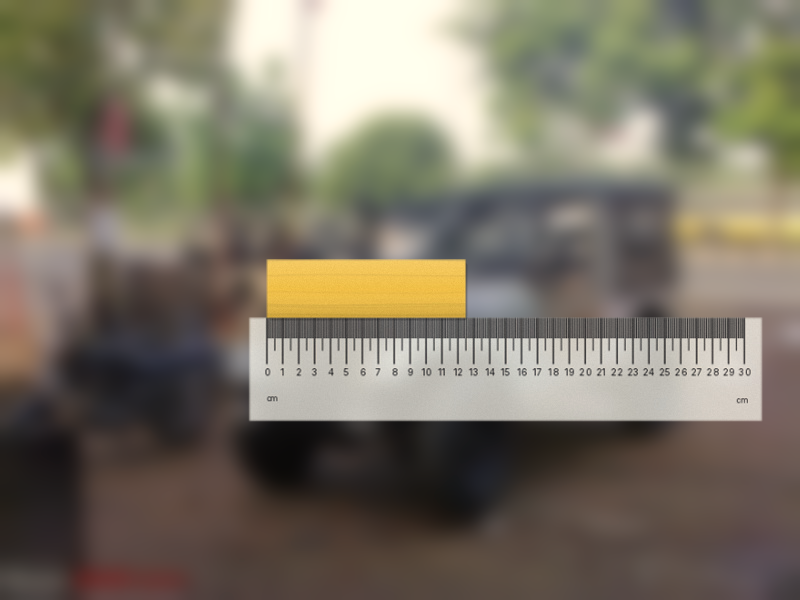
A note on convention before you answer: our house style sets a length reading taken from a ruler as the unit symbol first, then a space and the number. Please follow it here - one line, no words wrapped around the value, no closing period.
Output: cm 12.5
